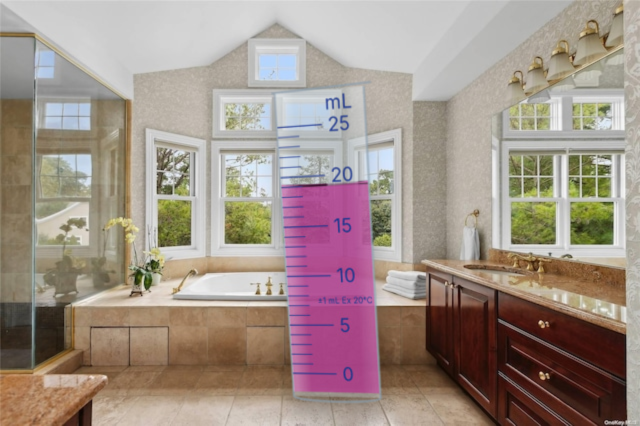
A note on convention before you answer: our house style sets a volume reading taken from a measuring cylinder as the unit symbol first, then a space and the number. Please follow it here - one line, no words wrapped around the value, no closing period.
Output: mL 19
